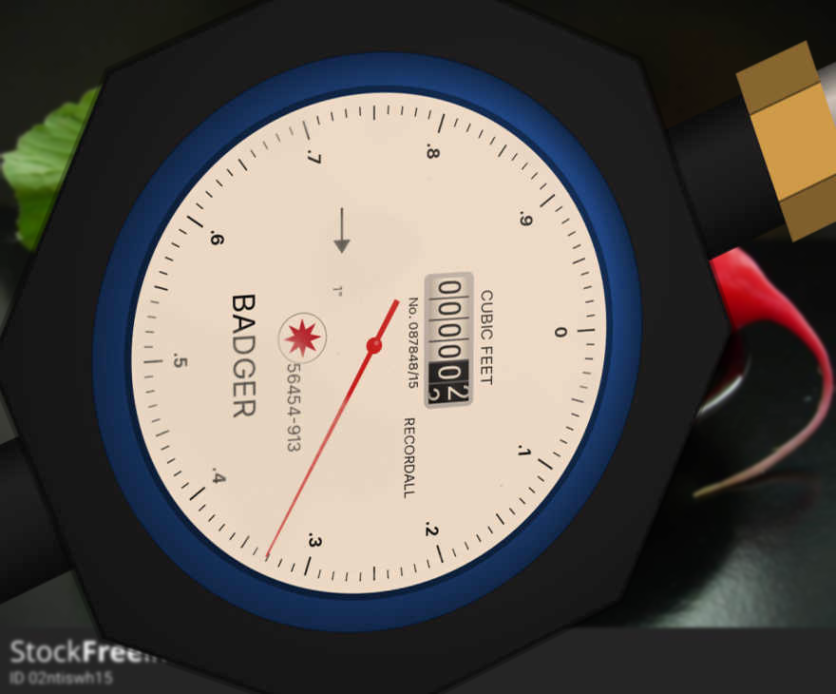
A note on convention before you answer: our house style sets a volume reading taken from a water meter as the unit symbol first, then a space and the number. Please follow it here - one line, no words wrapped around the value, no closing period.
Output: ft³ 2.33
